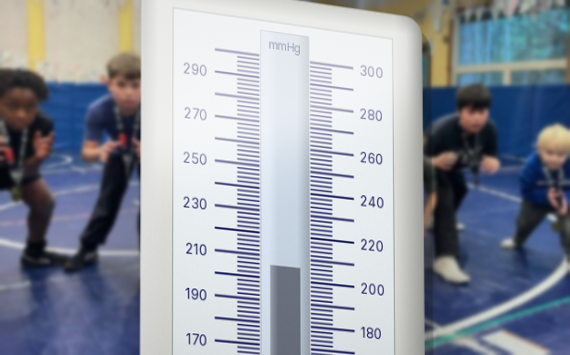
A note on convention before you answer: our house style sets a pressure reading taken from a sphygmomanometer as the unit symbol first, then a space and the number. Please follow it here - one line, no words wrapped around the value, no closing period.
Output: mmHg 206
